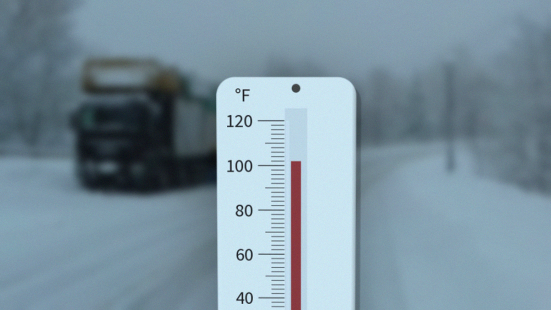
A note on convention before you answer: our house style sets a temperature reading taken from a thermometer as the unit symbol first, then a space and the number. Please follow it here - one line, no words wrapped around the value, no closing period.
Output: °F 102
